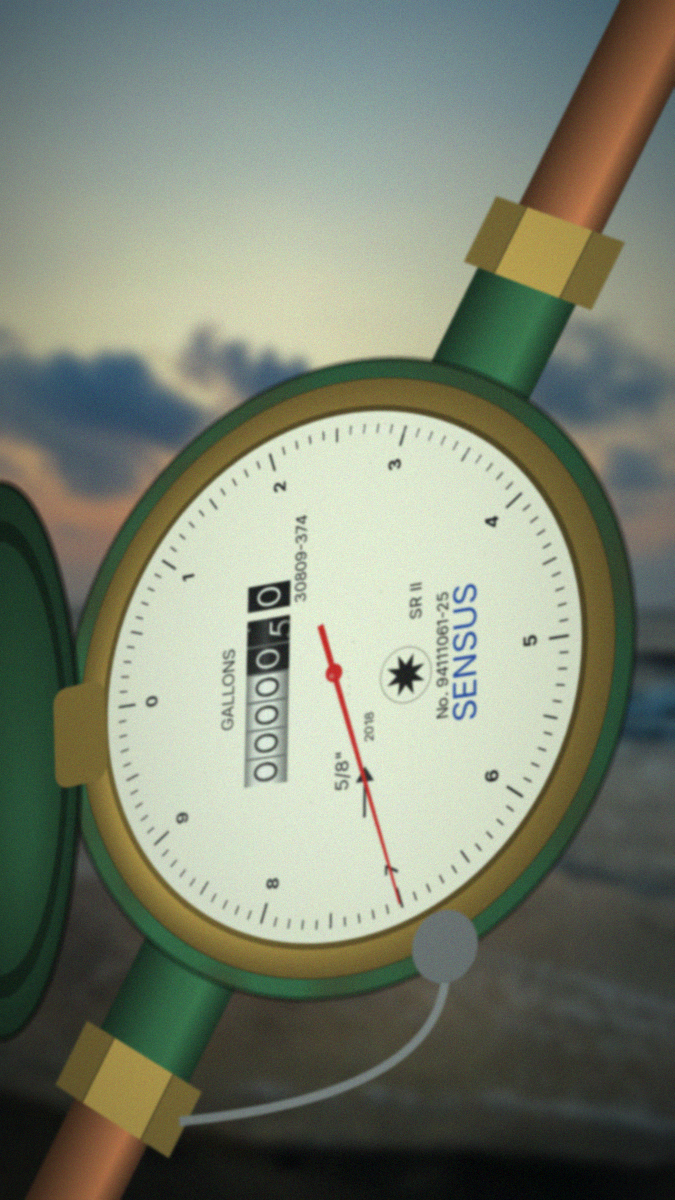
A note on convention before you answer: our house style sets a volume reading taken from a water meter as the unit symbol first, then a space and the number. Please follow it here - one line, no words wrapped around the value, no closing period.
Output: gal 47.0
